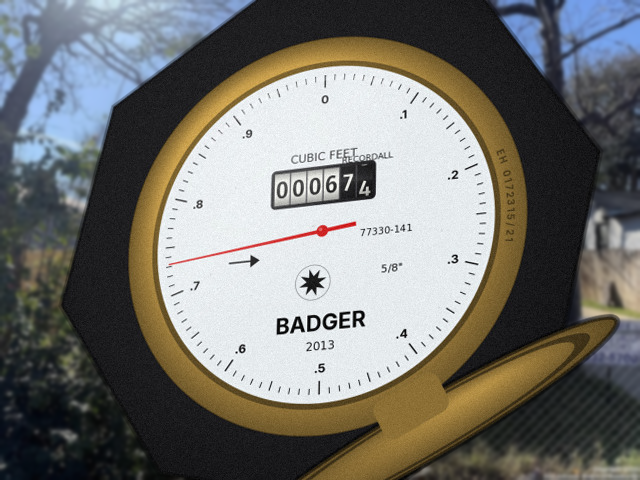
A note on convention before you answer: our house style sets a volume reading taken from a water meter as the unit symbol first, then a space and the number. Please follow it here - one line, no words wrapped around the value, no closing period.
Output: ft³ 673.73
